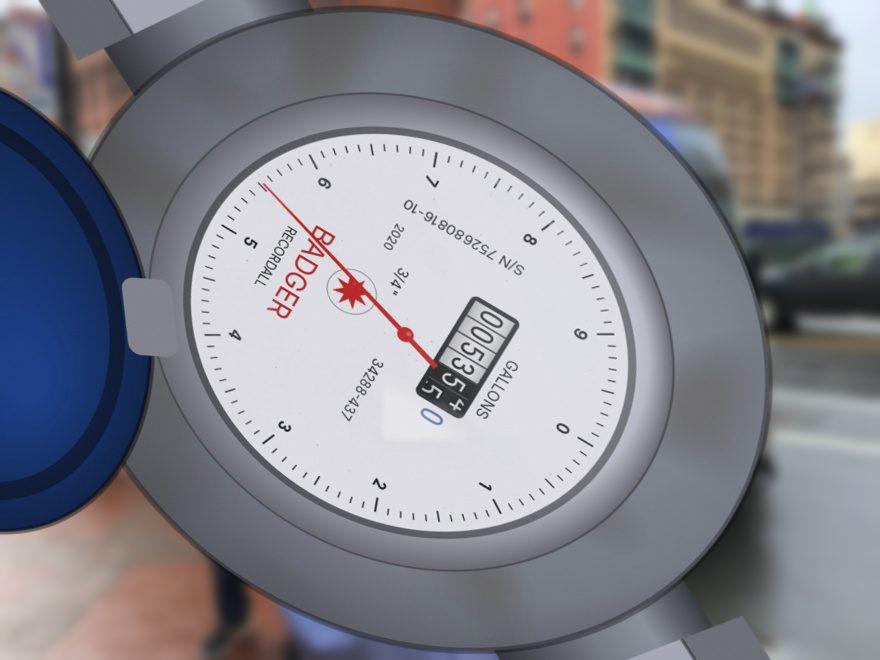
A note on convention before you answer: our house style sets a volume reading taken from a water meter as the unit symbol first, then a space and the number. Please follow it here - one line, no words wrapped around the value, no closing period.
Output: gal 53545.5
